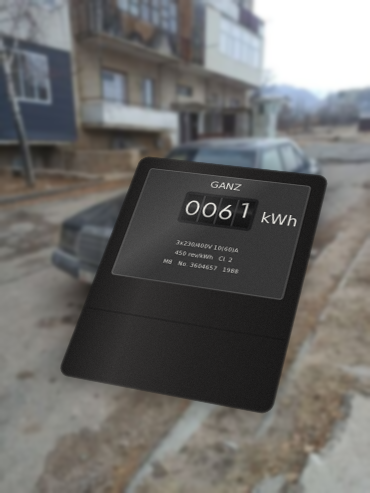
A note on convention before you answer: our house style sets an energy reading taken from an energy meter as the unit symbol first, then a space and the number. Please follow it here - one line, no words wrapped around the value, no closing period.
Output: kWh 61
